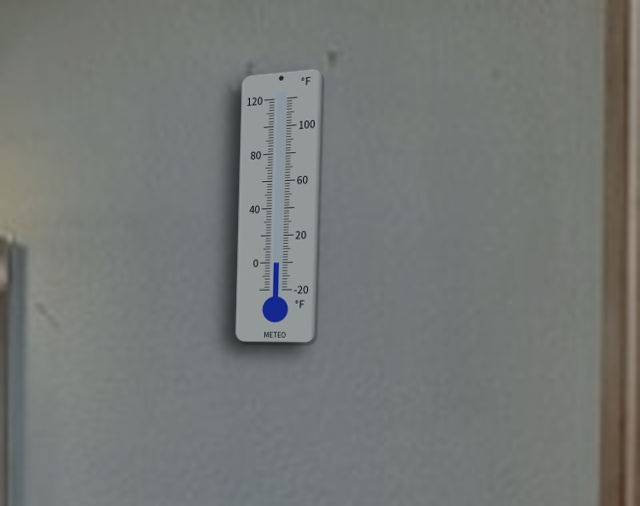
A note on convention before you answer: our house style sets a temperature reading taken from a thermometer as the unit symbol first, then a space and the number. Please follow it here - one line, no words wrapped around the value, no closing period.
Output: °F 0
